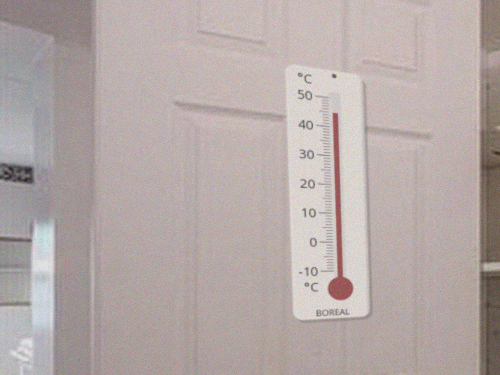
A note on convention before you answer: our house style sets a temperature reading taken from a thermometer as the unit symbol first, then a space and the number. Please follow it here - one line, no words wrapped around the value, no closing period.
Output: °C 45
